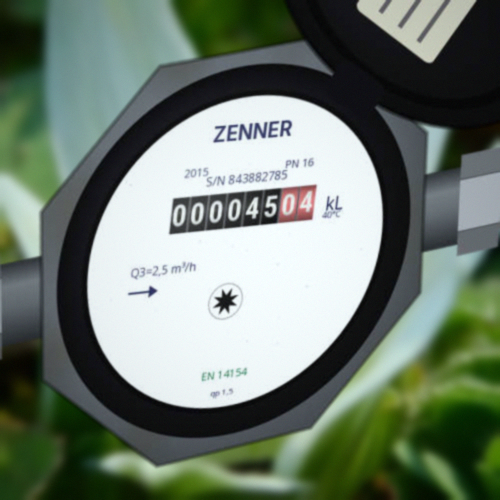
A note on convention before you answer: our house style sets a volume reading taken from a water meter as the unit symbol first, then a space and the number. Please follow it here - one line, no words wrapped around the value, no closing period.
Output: kL 45.04
